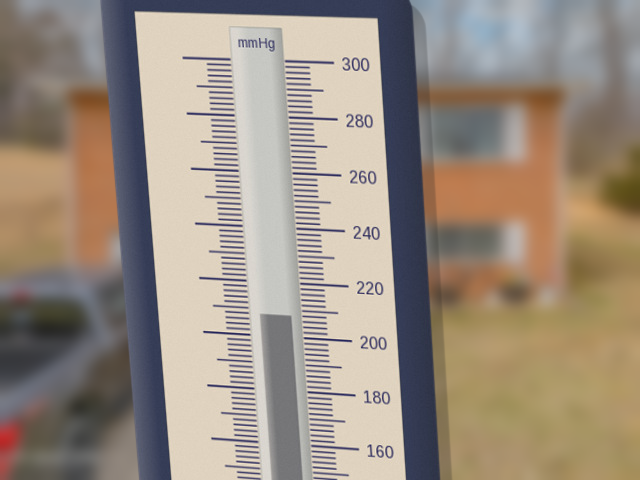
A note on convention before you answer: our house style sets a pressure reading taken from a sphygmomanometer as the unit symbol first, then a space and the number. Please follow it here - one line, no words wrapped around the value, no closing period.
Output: mmHg 208
